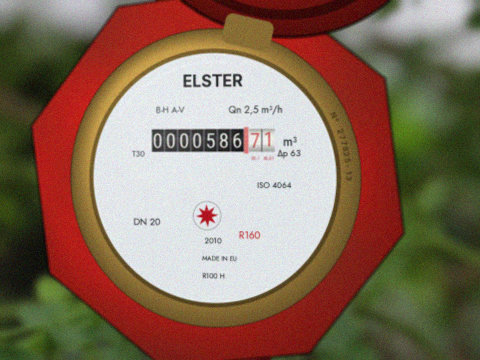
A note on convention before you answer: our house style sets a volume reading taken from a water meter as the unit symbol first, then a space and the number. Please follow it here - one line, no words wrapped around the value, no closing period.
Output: m³ 586.71
